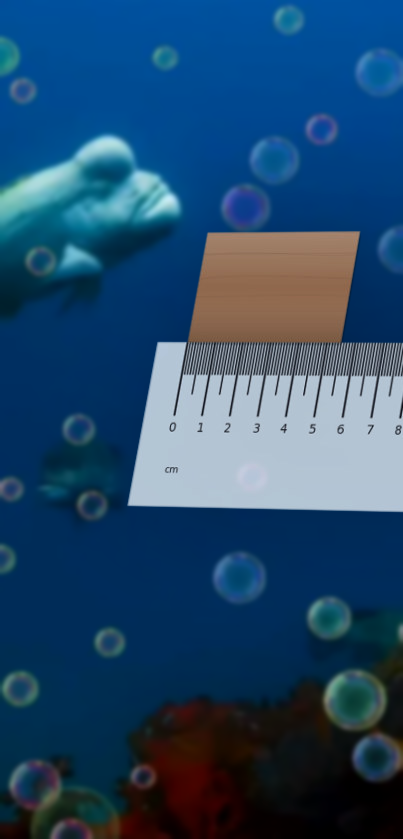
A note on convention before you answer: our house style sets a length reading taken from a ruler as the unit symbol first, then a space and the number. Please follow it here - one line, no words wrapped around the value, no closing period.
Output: cm 5.5
